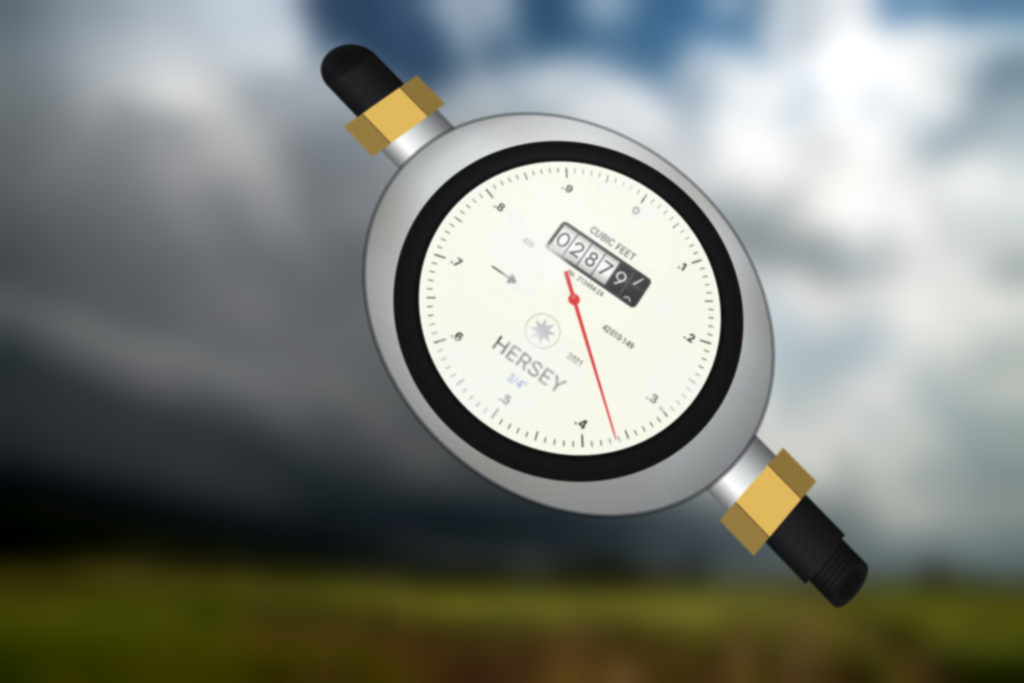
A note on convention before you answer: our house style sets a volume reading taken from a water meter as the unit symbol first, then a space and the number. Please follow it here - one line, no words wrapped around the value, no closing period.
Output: ft³ 28797.36
